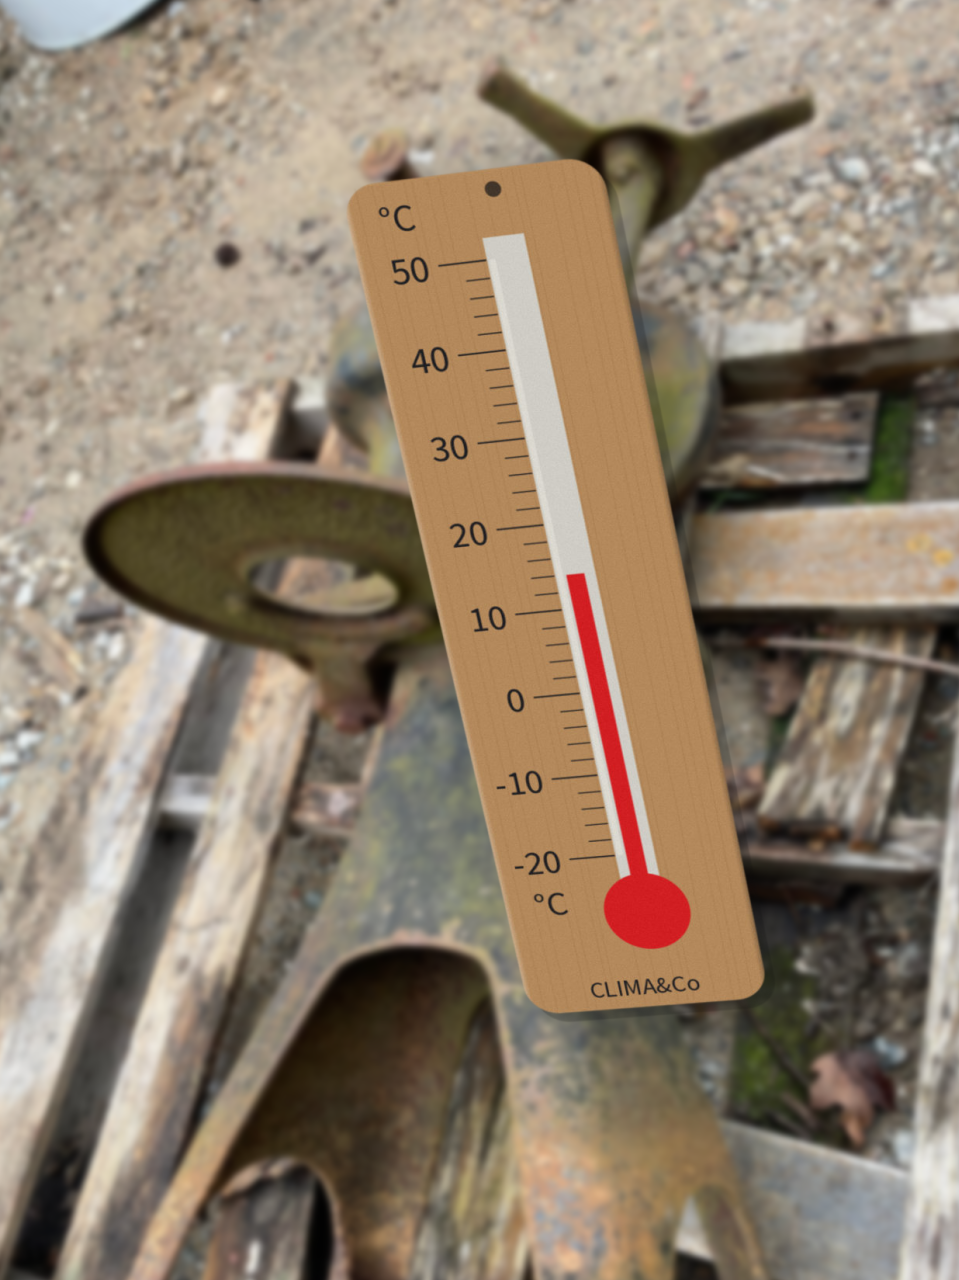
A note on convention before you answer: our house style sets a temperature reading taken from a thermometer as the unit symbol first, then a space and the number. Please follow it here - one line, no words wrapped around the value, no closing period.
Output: °C 14
